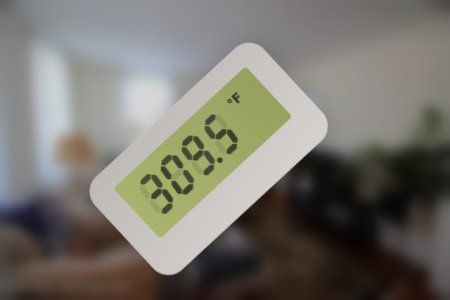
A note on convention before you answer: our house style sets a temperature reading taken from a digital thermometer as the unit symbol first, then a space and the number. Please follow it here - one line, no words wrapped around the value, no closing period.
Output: °F 309.5
